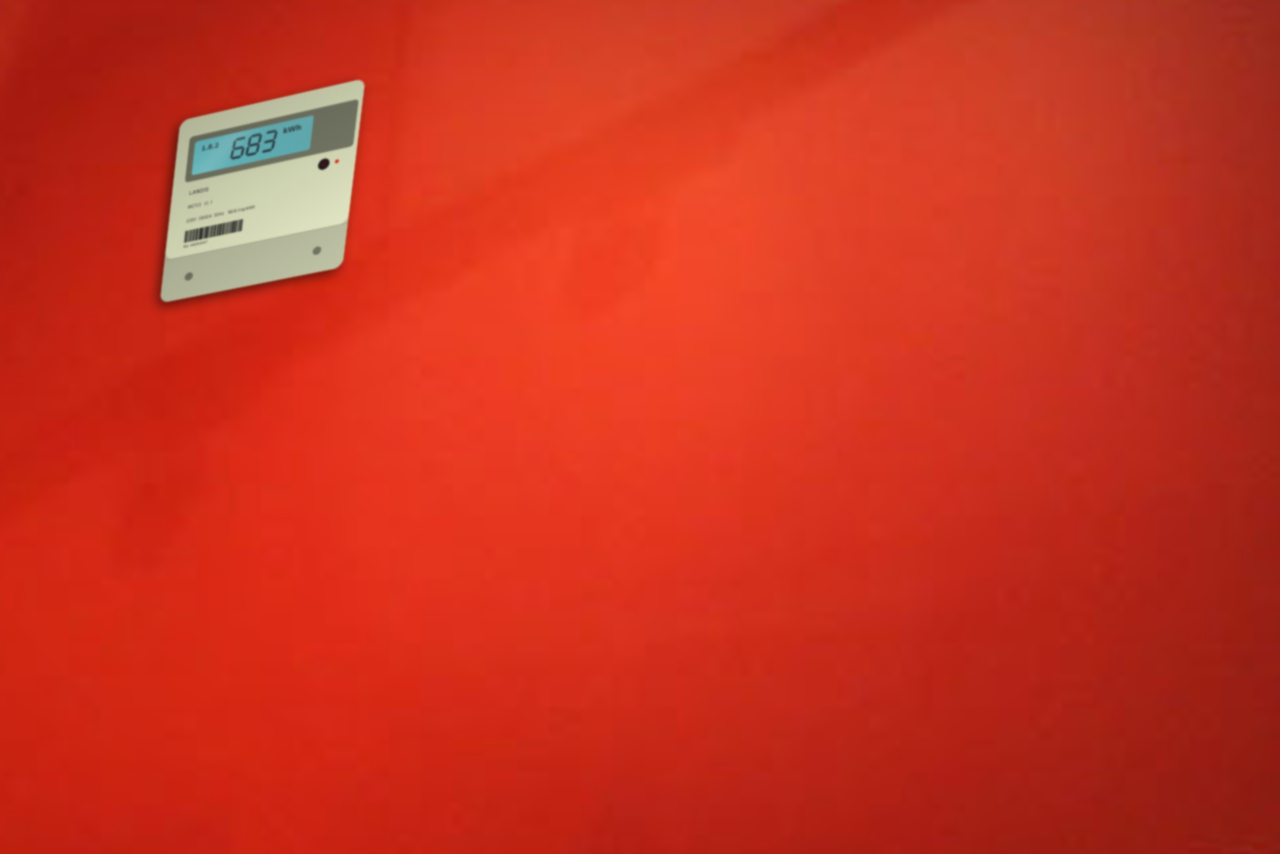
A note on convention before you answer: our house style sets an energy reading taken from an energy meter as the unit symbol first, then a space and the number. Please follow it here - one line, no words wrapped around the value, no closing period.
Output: kWh 683
